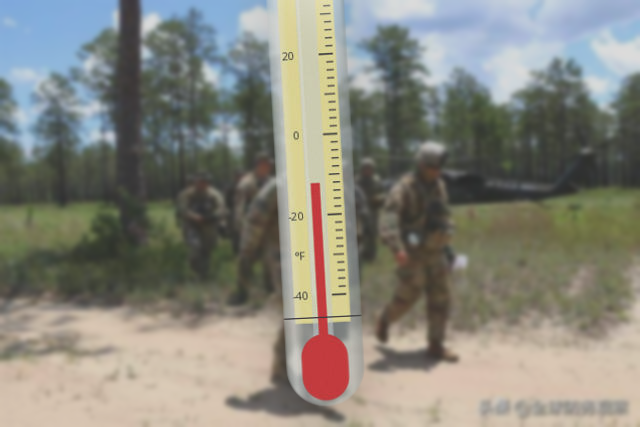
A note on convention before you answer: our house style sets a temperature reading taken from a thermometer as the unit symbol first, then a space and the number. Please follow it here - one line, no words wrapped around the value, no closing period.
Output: °F -12
